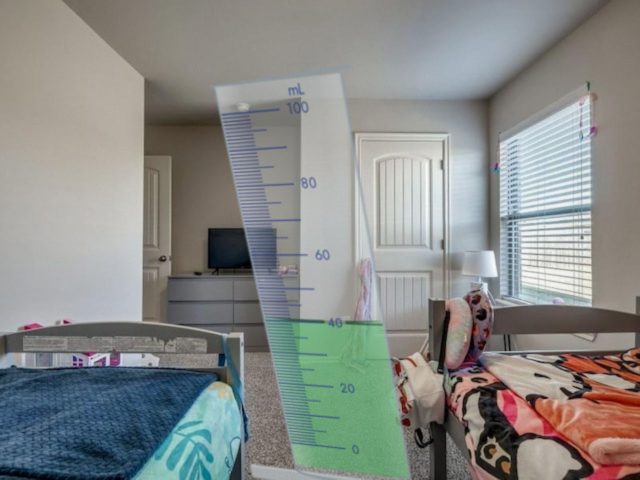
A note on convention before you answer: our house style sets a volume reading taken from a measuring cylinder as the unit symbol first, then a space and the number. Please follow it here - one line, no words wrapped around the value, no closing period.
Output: mL 40
